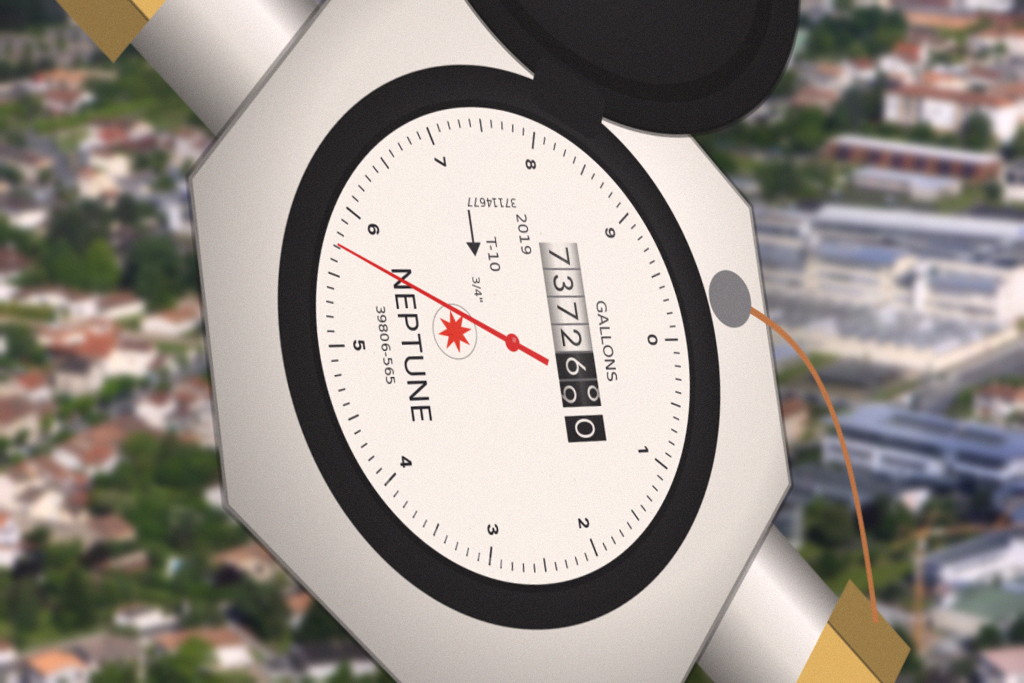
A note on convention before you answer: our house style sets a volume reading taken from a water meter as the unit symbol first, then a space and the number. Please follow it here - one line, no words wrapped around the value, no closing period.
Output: gal 7372685.7
